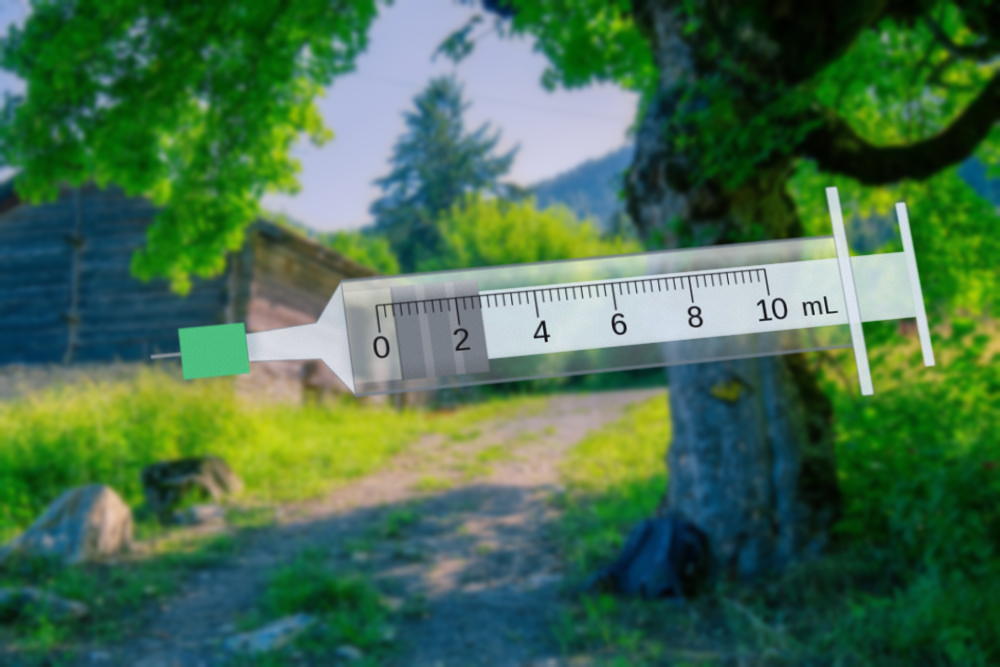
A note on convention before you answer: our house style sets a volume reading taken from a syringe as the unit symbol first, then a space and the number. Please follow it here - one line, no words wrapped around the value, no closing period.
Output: mL 0.4
